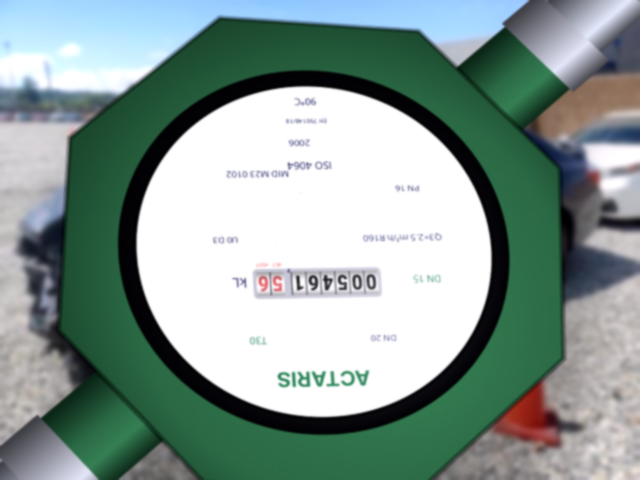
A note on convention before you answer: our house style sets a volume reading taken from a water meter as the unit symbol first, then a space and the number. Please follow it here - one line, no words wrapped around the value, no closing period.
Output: kL 5461.56
